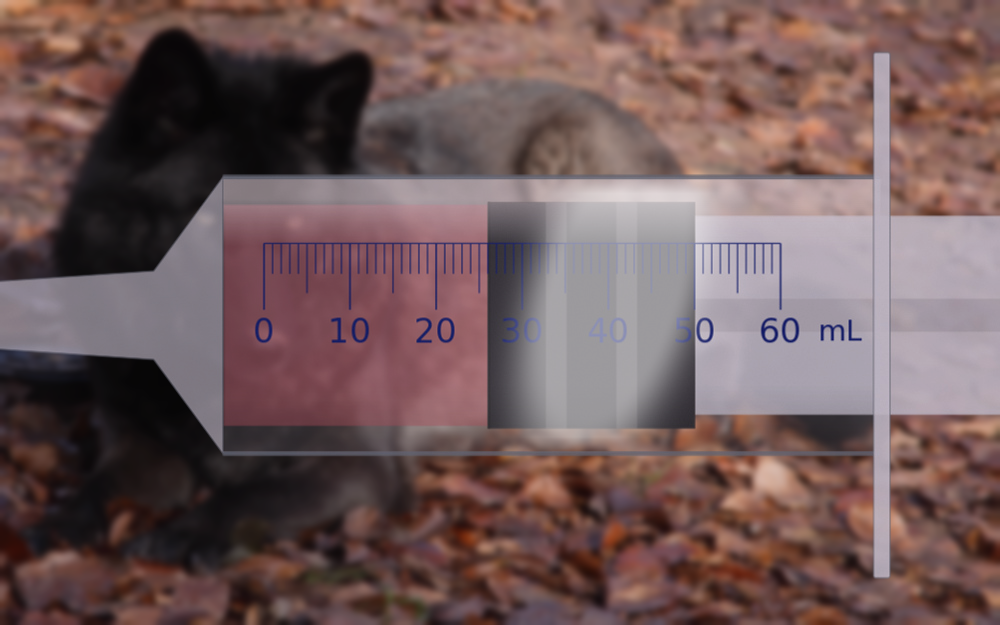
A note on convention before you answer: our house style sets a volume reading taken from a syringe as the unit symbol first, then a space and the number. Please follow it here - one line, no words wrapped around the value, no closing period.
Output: mL 26
